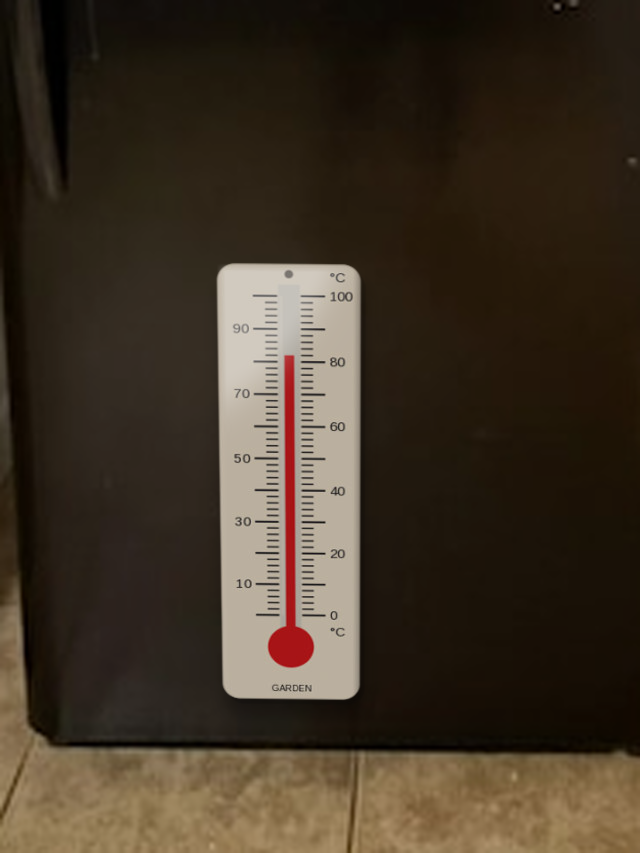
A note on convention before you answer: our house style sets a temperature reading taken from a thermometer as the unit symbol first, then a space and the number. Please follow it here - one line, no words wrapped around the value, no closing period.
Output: °C 82
